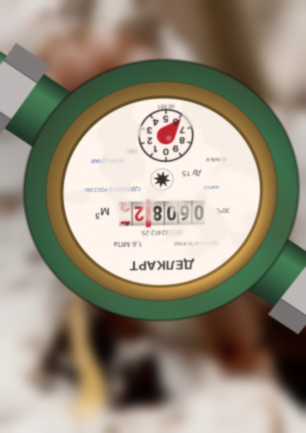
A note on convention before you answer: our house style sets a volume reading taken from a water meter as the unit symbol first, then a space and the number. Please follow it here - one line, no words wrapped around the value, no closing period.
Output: m³ 608.226
